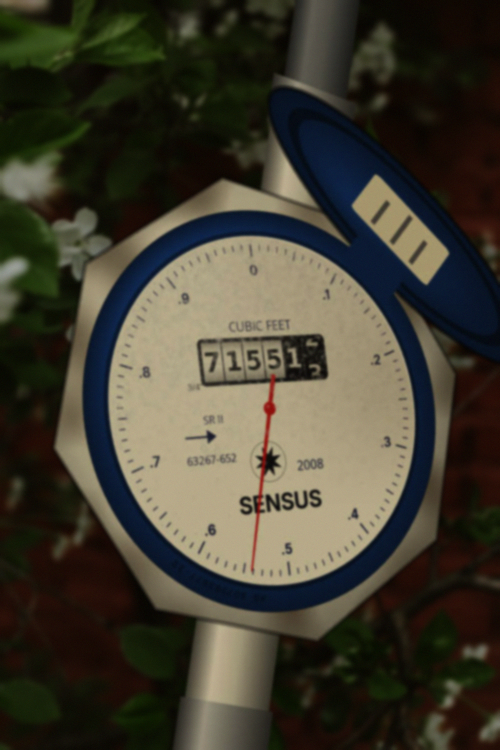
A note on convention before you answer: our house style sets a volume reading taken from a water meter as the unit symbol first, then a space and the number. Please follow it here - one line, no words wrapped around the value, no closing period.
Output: ft³ 715512.54
